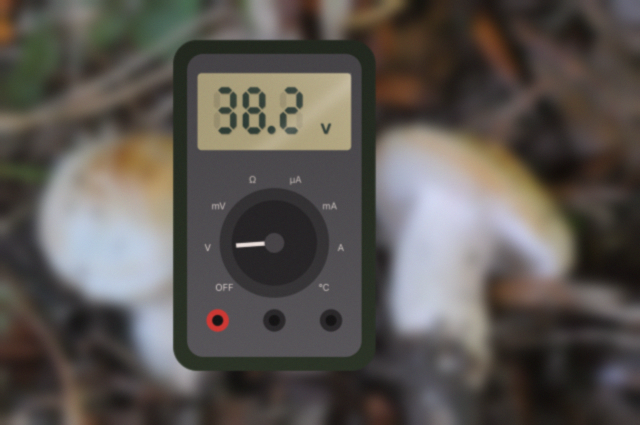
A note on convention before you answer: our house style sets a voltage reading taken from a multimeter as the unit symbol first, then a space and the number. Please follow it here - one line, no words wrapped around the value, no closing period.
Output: V 38.2
